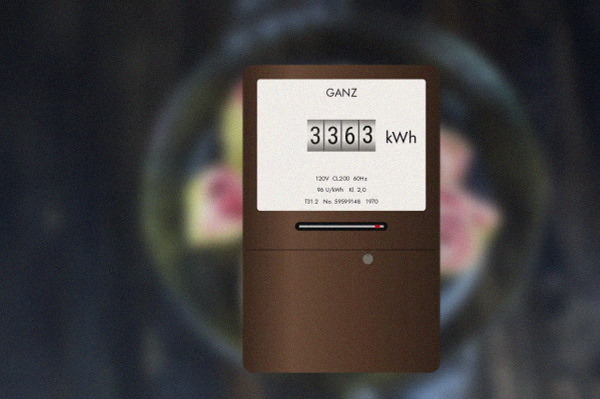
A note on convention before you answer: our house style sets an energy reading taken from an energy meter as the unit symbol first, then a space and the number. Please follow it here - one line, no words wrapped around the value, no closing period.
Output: kWh 3363
